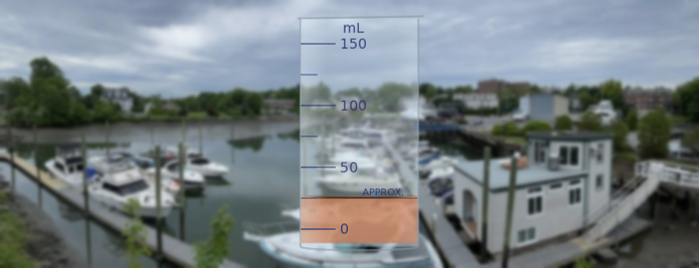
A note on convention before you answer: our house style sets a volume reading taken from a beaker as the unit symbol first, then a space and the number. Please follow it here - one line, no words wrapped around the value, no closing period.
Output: mL 25
